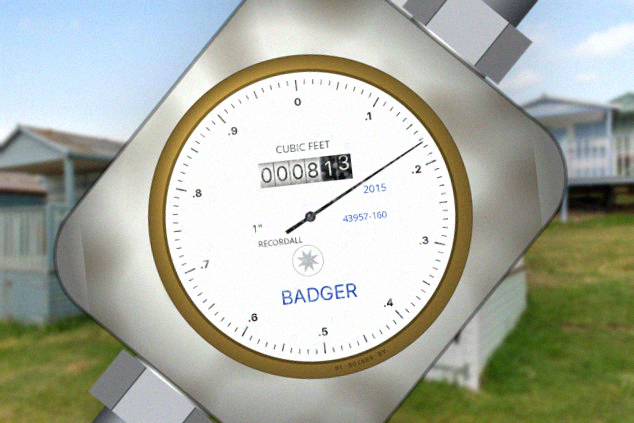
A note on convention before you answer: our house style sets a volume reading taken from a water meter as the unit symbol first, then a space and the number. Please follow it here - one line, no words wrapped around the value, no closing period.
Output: ft³ 813.17
